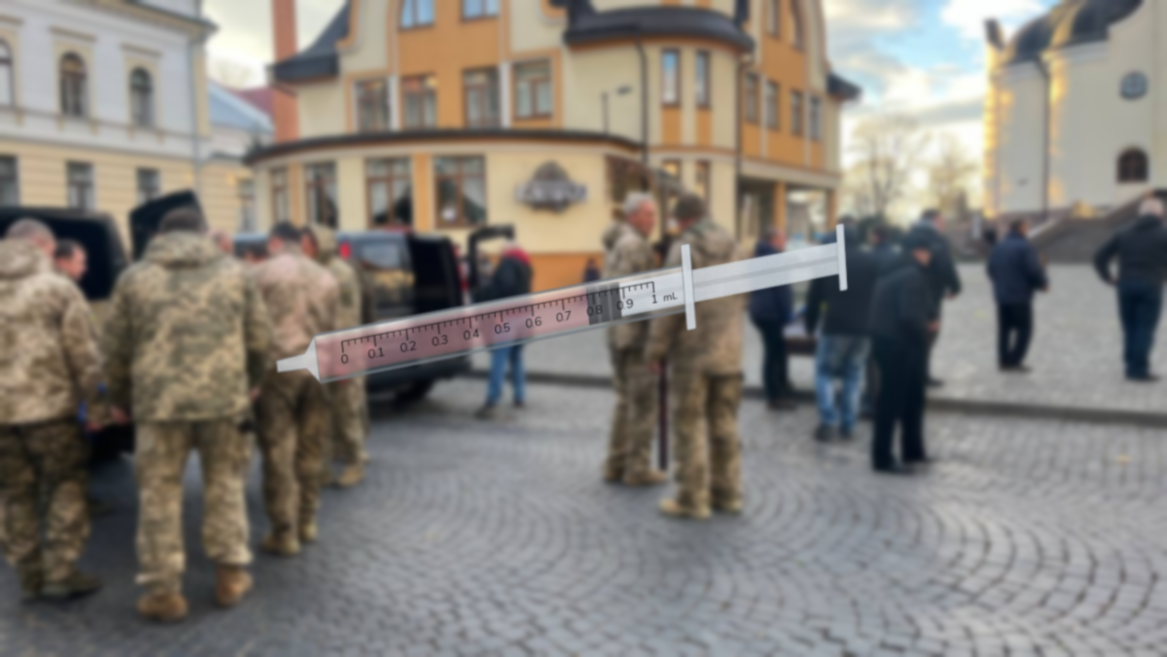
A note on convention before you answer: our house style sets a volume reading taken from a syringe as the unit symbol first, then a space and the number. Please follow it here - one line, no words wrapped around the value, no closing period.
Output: mL 0.78
